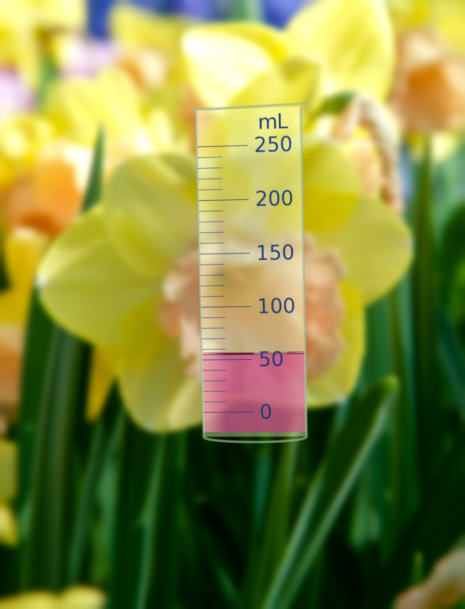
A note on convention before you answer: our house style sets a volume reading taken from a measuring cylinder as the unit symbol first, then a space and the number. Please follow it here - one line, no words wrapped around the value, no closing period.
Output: mL 55
